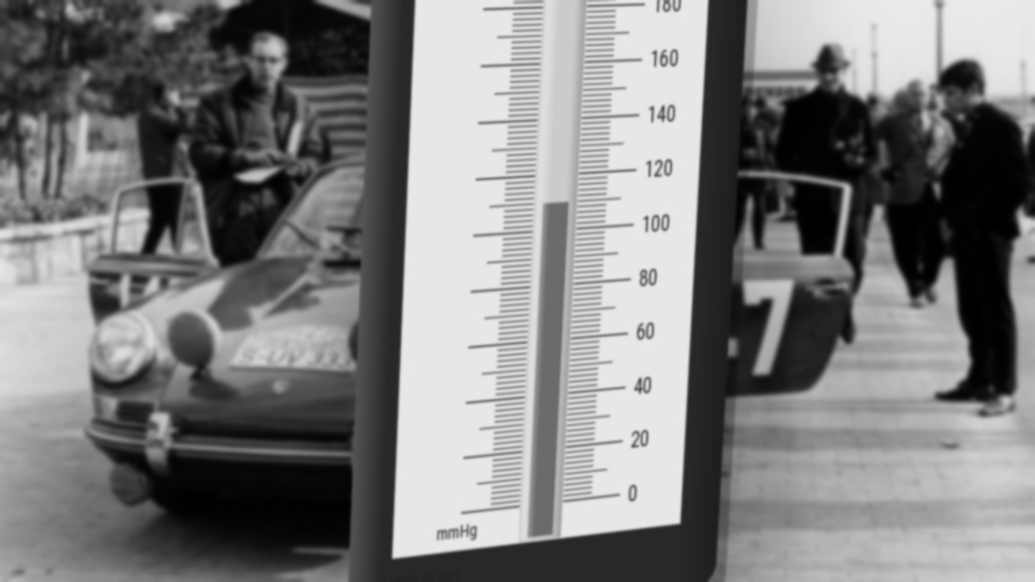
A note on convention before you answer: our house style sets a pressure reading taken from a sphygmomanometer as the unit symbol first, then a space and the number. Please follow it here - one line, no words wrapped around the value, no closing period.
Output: mmHg 110
